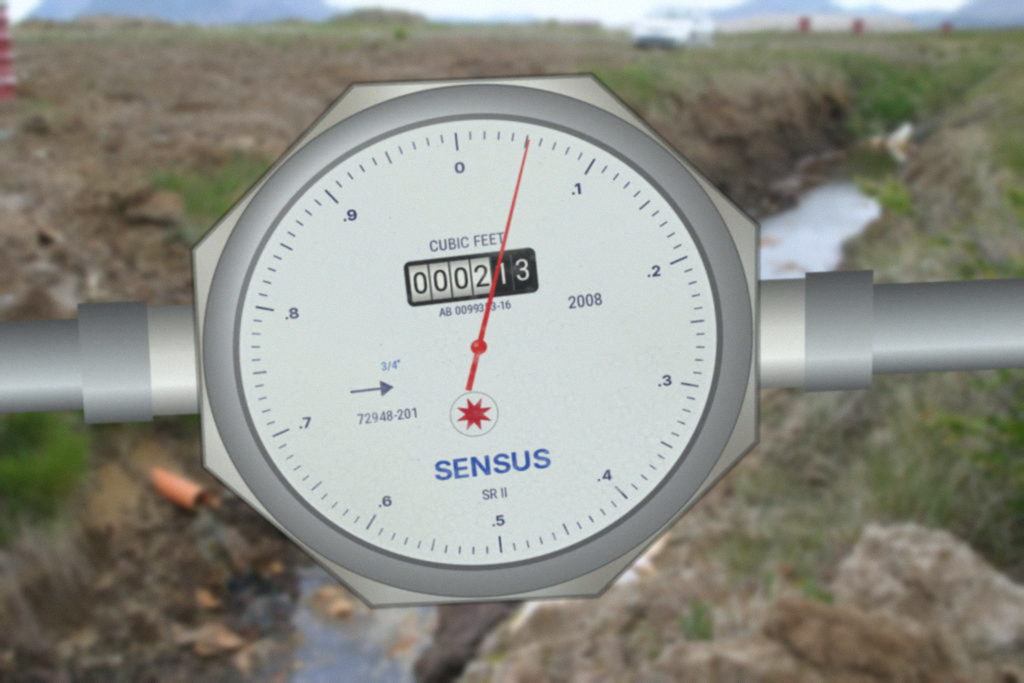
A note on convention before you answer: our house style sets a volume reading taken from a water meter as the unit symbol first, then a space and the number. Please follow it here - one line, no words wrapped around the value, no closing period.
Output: ft³ 213.05
